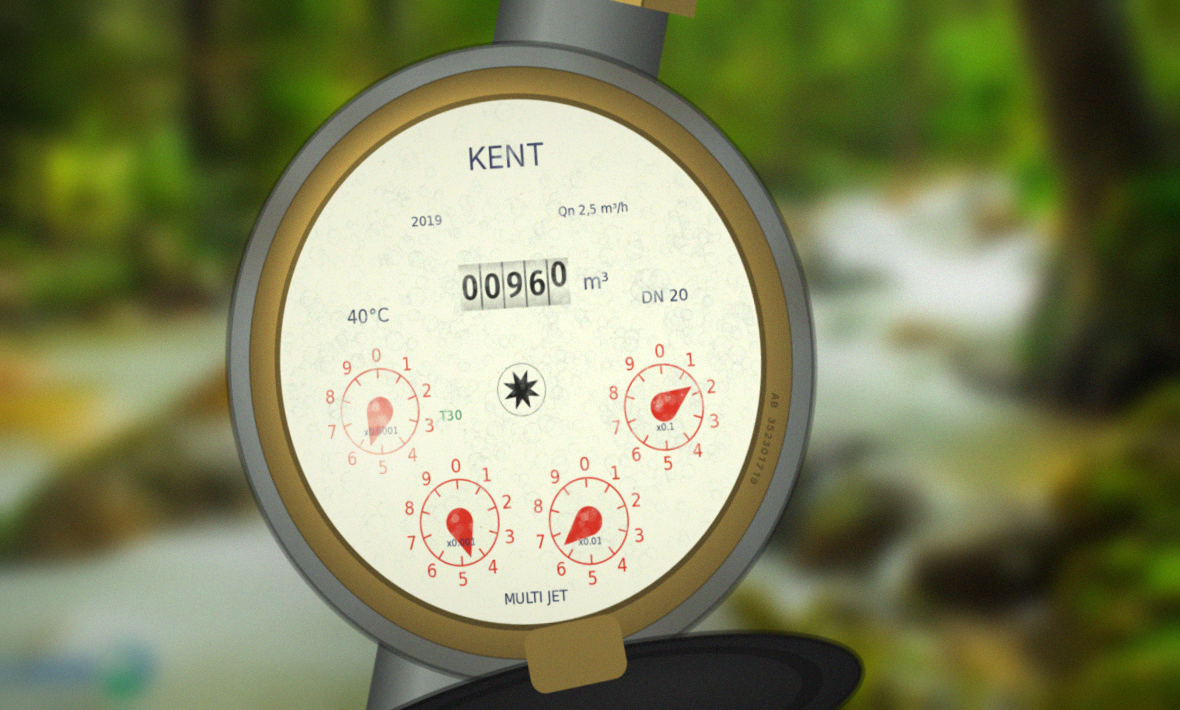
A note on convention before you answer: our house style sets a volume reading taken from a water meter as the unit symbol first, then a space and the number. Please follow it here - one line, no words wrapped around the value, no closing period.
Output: m³ 960.1645
